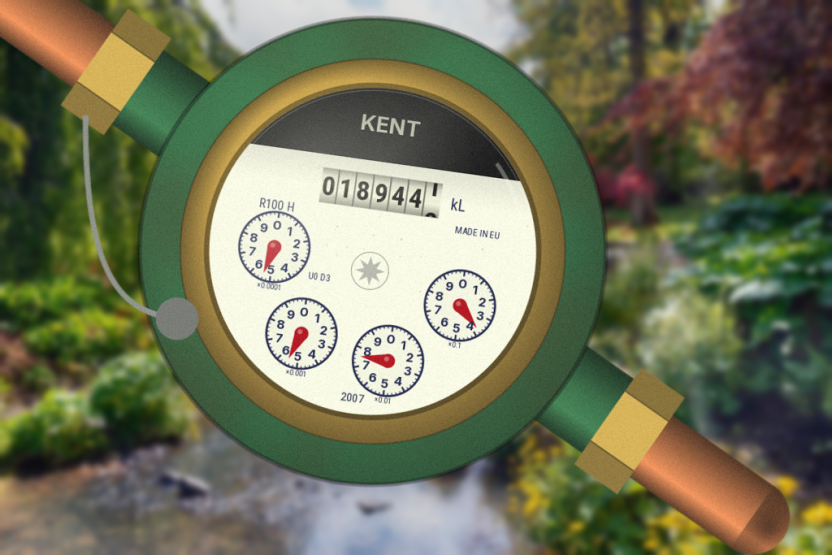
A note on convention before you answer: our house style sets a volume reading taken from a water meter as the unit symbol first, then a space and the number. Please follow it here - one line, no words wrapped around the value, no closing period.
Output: kL 189441.3755
